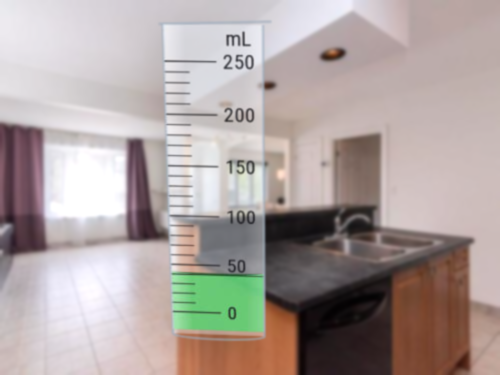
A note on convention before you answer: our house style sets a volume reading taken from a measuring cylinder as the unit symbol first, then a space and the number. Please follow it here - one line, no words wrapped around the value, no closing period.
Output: mL 40
